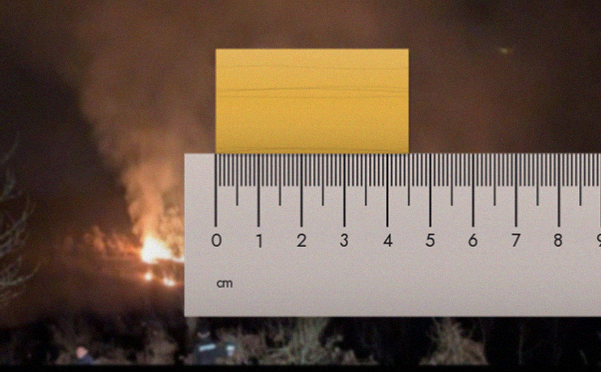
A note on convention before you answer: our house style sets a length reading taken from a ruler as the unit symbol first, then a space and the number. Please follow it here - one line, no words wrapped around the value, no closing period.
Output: cm 4.5
